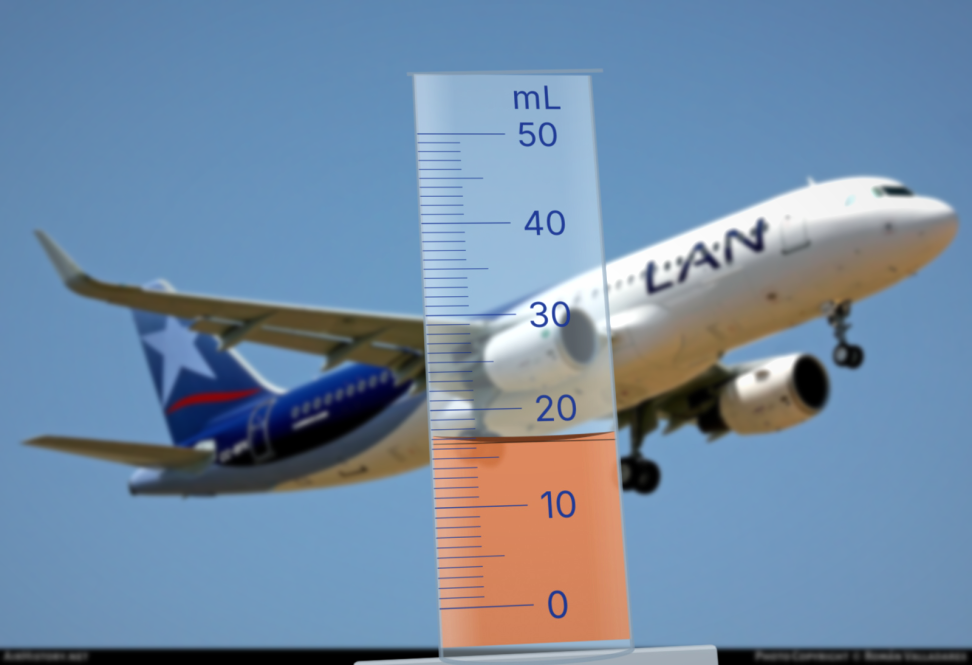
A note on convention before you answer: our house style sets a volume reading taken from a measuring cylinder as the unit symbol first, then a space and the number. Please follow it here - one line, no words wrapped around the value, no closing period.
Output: mL 16.5
